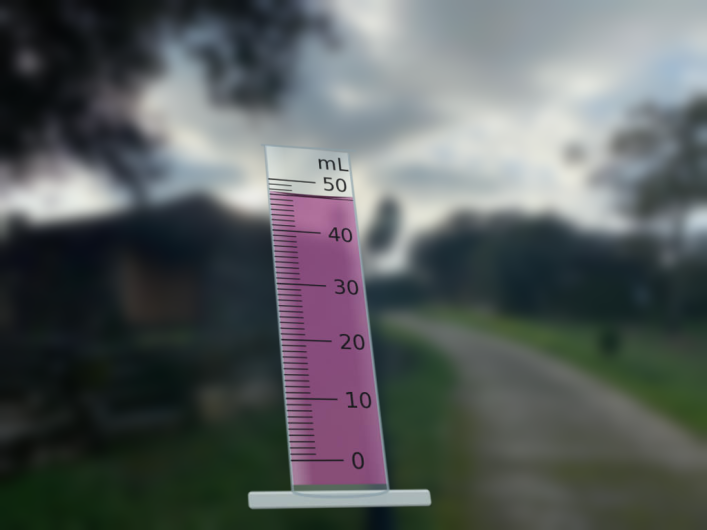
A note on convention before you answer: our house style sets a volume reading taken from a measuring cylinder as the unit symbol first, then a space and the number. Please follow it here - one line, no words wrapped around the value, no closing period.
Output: mL 47
